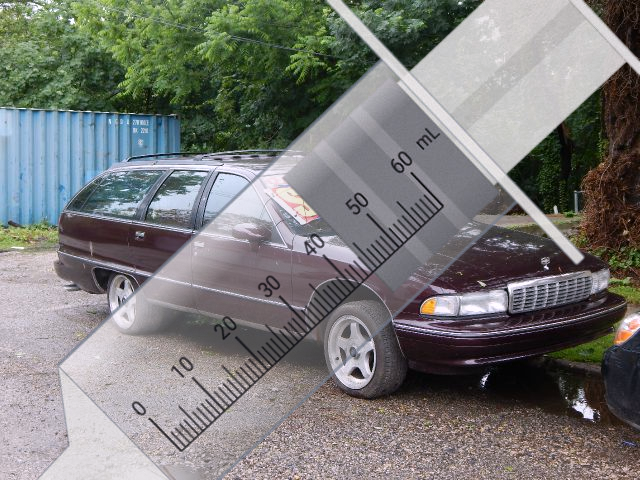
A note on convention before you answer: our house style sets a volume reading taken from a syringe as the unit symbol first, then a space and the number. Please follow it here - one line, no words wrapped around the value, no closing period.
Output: mL 44
